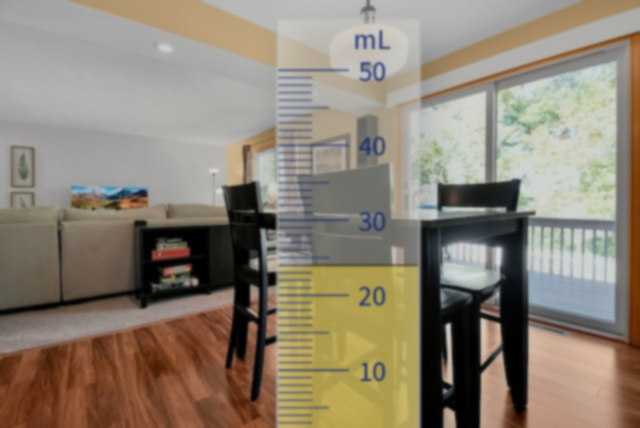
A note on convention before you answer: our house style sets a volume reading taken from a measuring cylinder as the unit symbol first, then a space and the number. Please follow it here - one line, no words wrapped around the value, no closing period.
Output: mL 24
